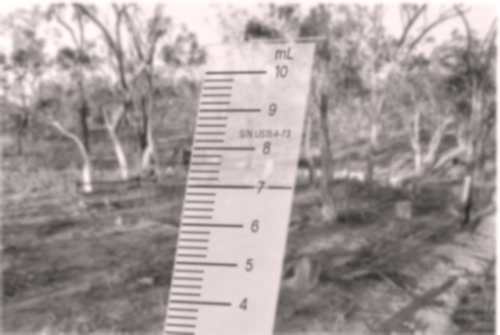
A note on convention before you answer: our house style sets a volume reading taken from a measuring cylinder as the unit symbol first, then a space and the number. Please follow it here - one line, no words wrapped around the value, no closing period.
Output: mL 7
